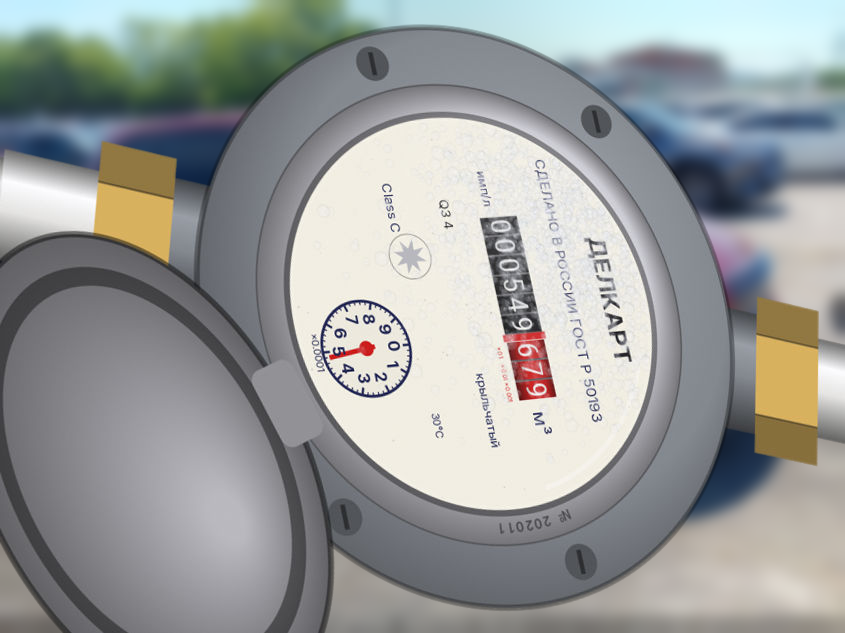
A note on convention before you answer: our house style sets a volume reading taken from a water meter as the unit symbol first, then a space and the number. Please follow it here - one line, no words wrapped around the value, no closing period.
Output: m³ 549.6794
